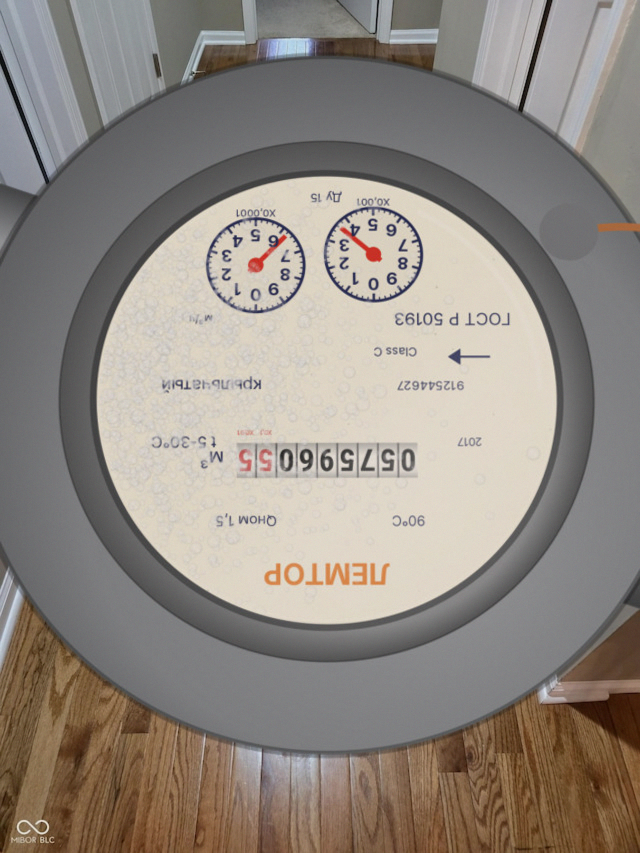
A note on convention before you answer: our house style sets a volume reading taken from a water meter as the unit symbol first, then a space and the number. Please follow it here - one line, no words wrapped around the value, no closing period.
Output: m³ 575960.5536
